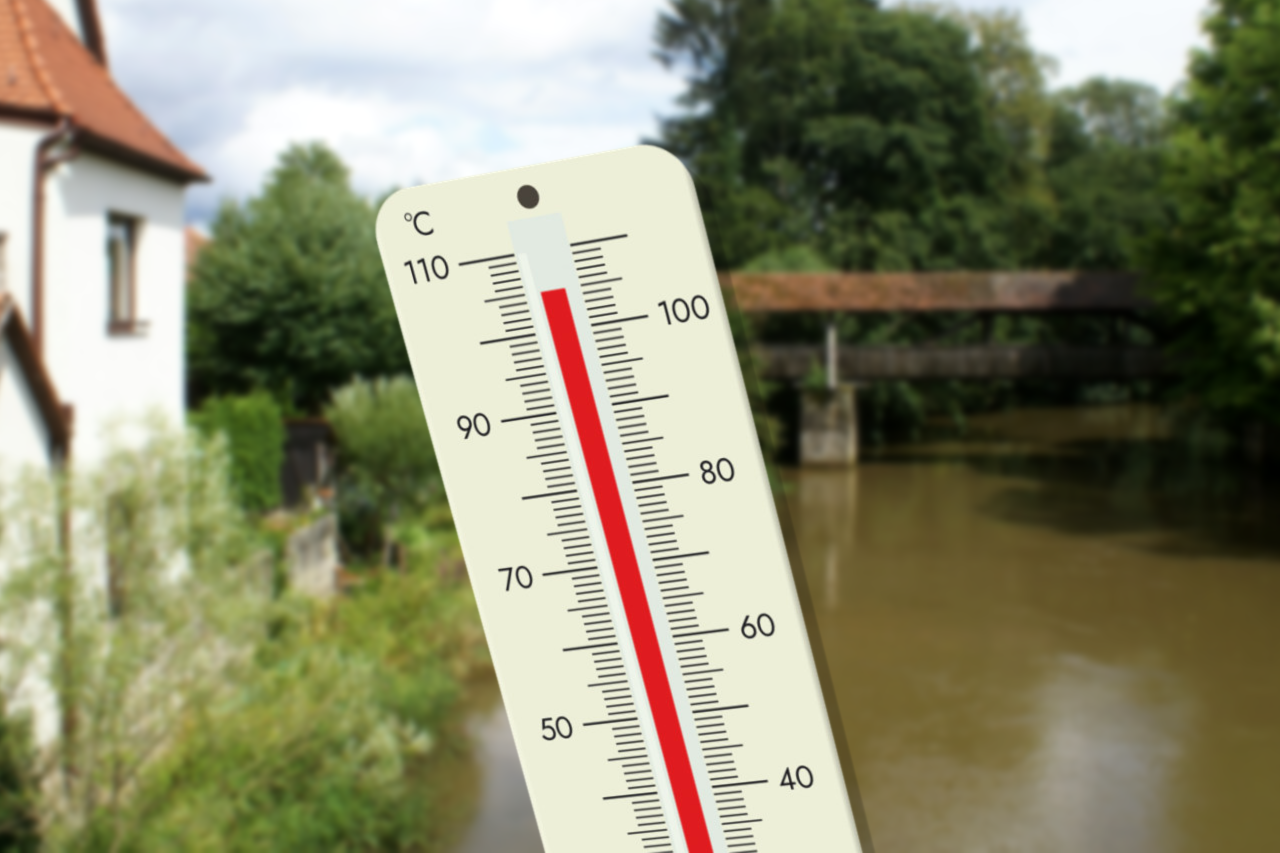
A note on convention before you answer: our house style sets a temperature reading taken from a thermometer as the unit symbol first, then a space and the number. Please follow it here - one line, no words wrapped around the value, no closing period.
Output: °C 105
